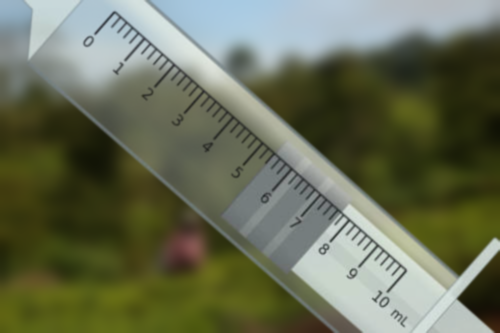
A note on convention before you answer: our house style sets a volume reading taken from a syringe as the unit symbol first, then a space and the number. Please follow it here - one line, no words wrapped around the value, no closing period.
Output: mL 5.4
